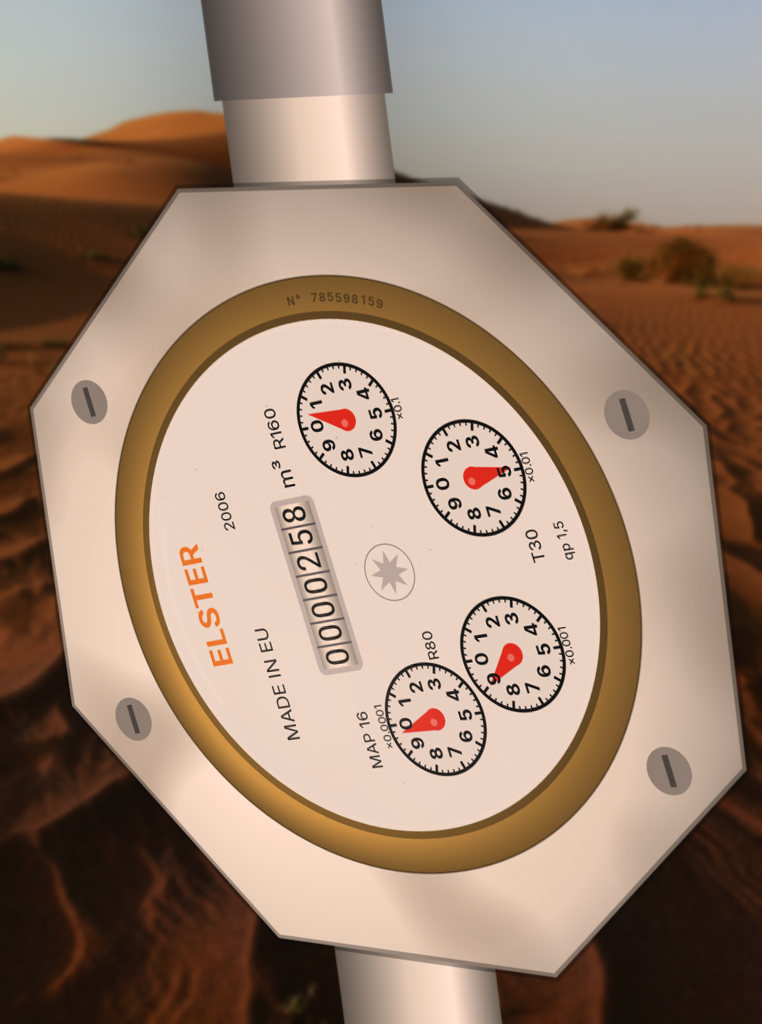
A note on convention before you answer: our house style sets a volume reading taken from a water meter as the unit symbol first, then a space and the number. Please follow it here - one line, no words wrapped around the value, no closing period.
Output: m³ 258.0489
